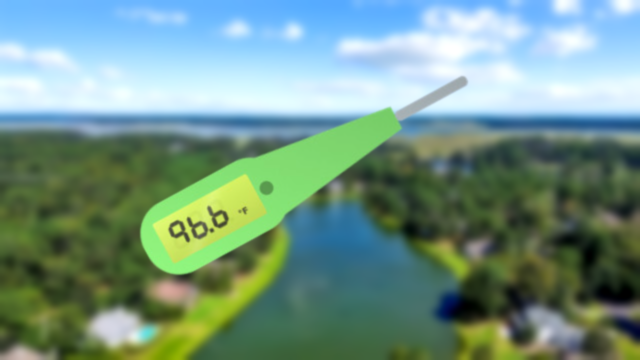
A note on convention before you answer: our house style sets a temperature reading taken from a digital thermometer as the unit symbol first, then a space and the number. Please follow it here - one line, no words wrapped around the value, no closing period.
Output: °F 96.6
